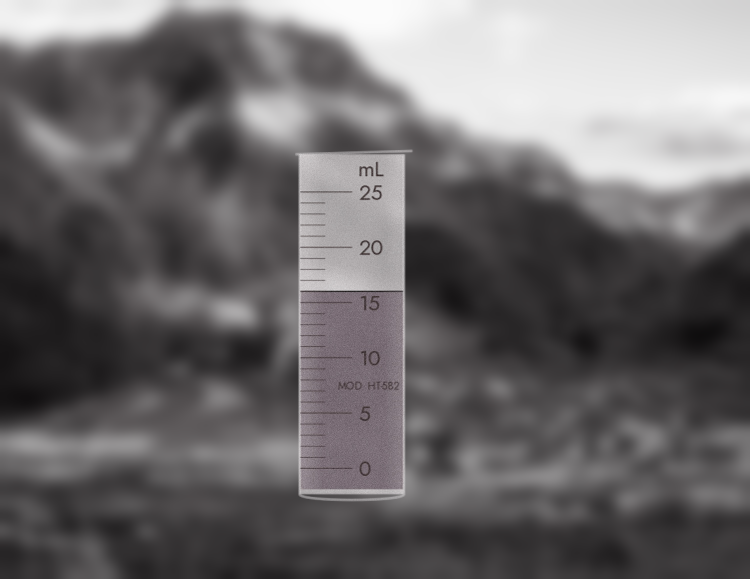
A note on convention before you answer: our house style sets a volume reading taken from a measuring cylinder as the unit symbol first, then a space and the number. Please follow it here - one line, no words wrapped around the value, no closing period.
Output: mL 16
